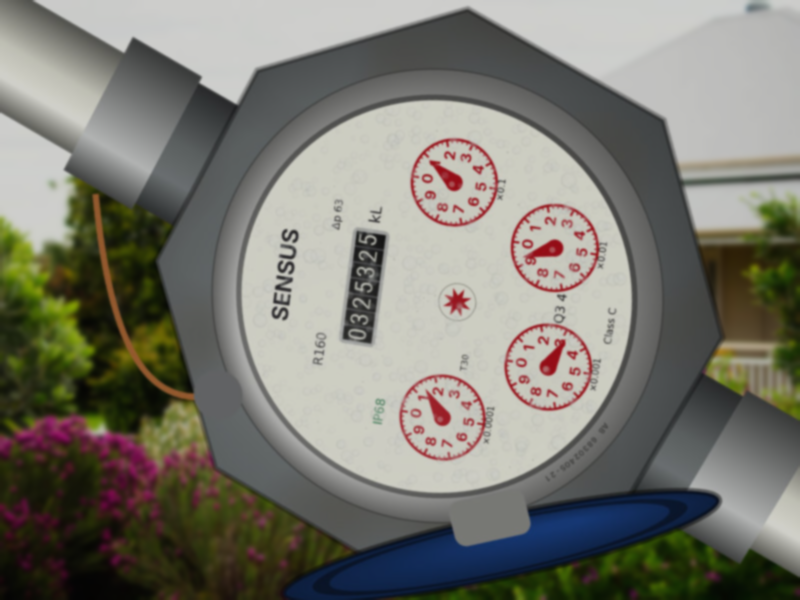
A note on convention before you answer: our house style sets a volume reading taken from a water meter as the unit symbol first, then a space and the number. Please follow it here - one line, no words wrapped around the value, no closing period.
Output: kL 325325.0931
